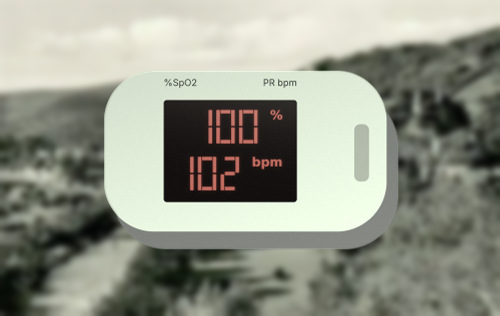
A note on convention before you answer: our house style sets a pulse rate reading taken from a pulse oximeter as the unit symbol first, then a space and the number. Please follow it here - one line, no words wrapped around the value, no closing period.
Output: bpm 102
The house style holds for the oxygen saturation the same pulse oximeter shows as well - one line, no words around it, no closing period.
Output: % 100
